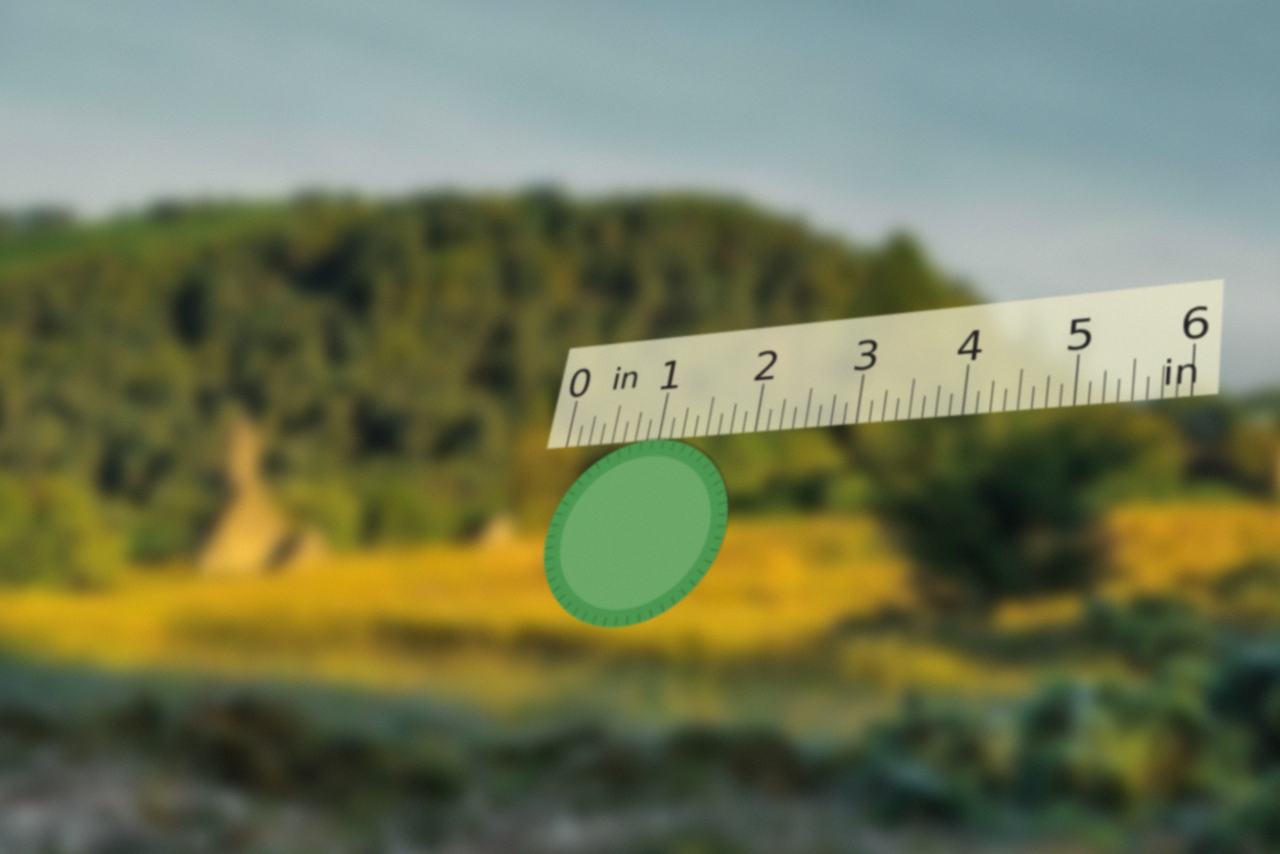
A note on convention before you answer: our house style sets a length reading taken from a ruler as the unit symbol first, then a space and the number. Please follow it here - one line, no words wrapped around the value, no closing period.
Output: in 1.875
